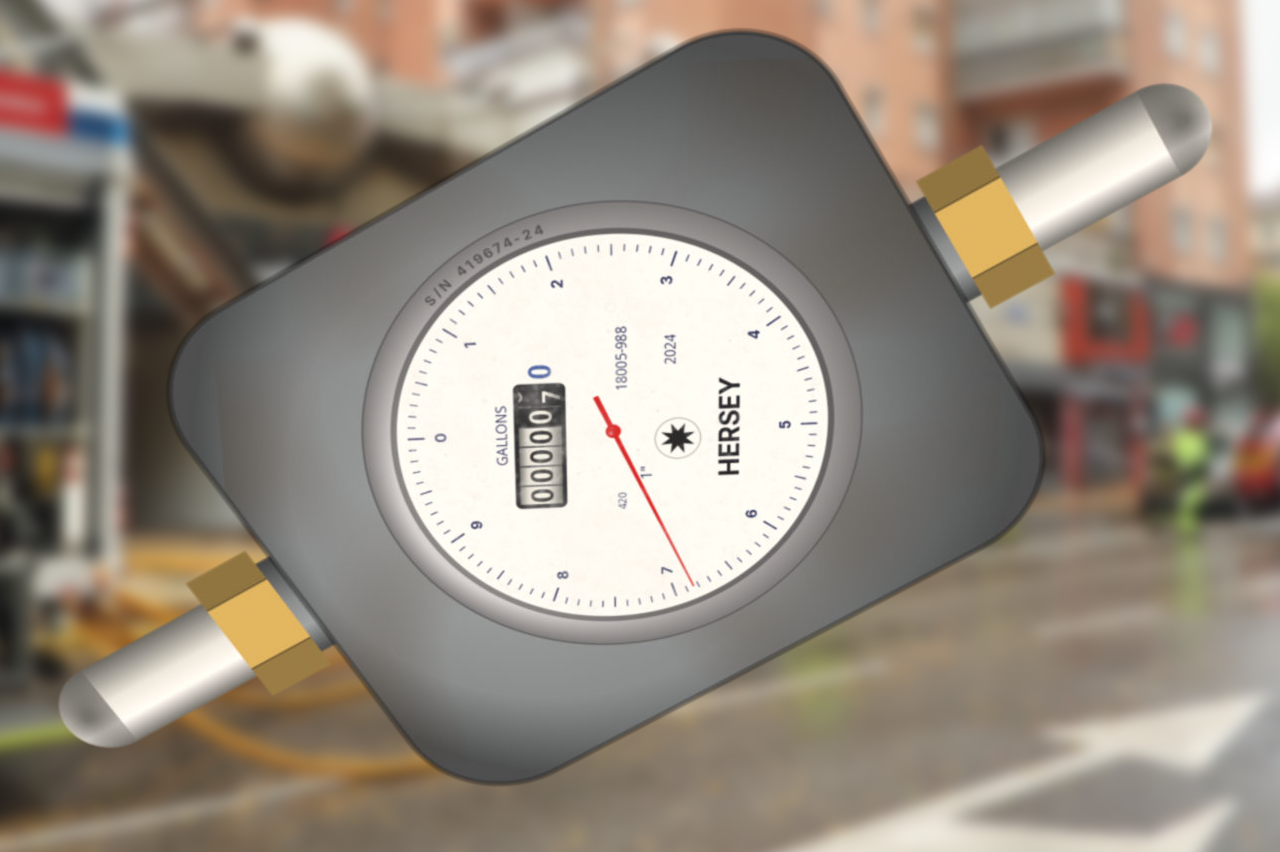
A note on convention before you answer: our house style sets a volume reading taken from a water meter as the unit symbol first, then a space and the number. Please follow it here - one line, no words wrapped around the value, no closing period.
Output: gal 66.8
